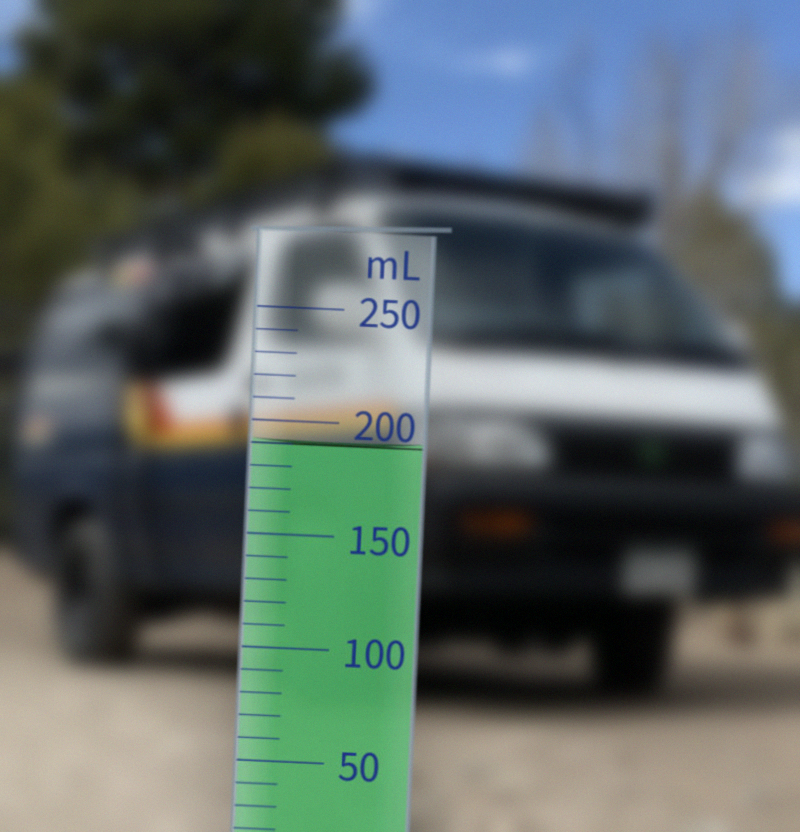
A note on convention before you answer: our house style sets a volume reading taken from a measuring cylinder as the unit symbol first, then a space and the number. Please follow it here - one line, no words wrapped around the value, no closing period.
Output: mL 190
